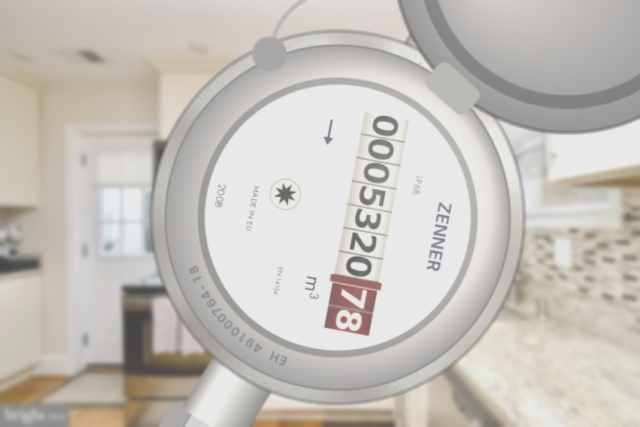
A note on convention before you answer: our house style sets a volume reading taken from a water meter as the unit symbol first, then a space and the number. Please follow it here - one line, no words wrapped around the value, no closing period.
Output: m³ 5320.78
